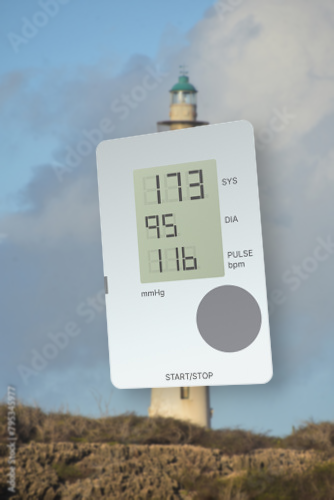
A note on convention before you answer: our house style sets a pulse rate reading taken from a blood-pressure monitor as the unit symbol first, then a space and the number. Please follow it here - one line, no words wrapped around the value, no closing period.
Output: bpm 116
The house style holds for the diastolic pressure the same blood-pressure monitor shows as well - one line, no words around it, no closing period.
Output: mmHg 95
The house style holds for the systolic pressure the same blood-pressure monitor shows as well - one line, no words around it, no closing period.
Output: mmHg 173
